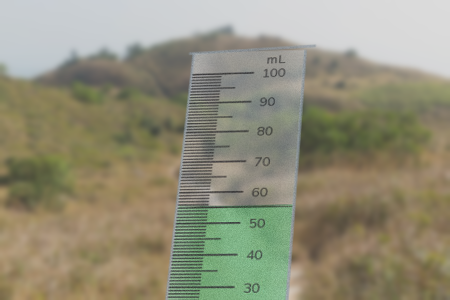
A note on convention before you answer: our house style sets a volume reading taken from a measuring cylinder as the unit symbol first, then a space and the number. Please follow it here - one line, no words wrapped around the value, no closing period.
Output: mL 55
